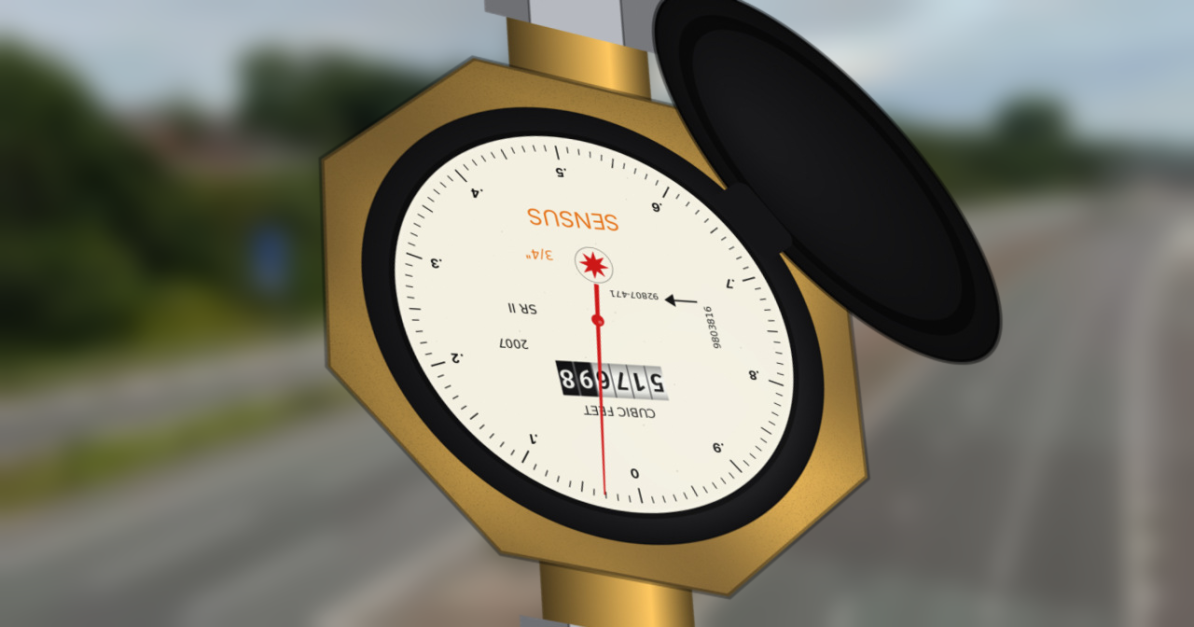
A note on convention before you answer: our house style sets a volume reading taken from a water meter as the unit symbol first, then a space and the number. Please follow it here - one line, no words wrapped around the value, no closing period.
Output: ft³ 517698.03
